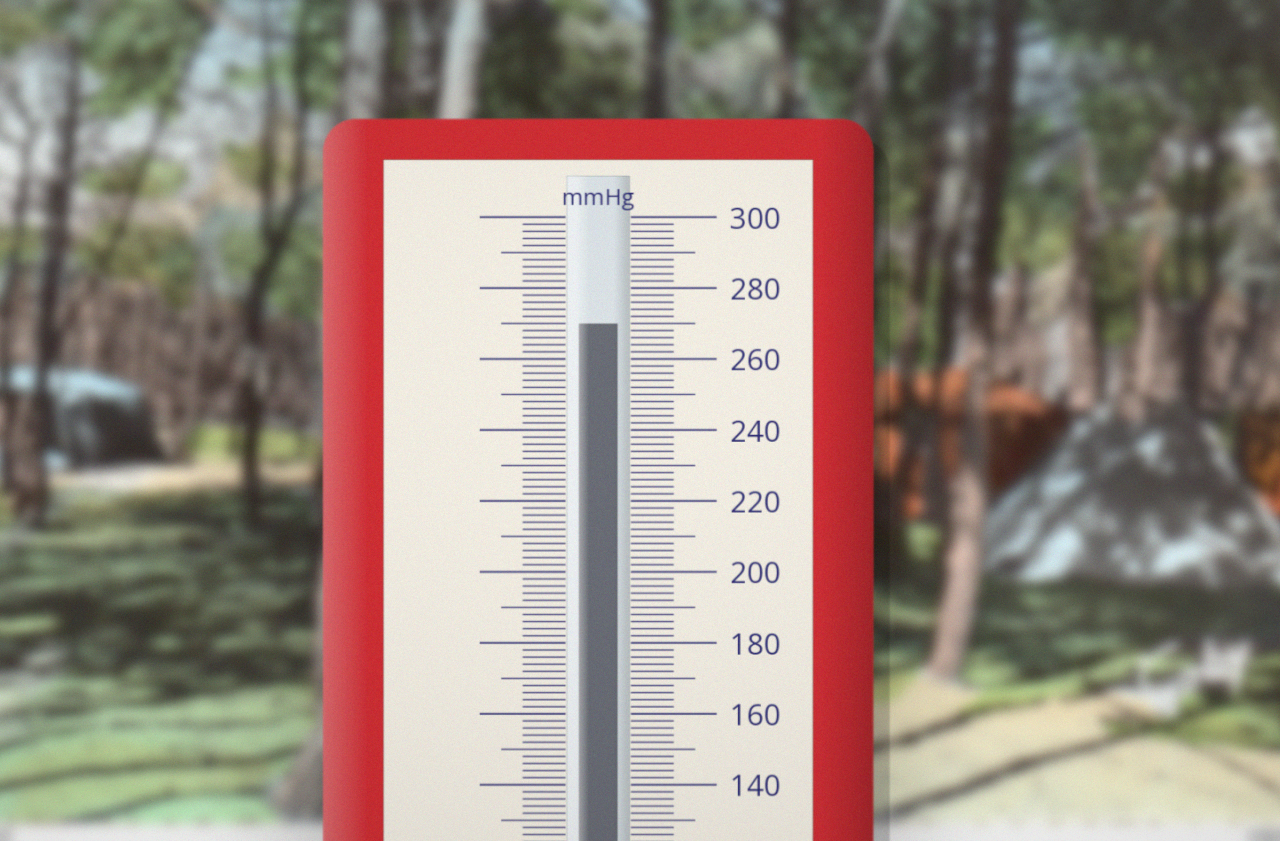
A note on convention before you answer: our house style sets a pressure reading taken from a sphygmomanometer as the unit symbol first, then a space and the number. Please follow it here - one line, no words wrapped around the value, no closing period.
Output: mmHg 270
